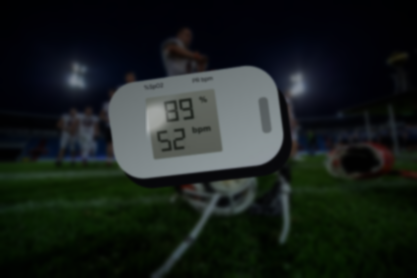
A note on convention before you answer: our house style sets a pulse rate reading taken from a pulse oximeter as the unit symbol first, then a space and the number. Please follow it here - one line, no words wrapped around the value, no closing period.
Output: bpm 52
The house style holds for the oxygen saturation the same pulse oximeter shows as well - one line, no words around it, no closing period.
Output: % 89
